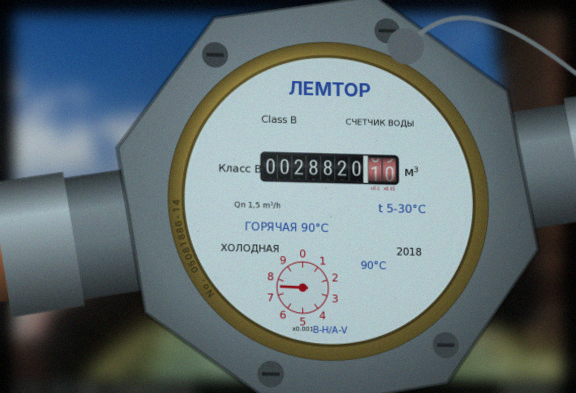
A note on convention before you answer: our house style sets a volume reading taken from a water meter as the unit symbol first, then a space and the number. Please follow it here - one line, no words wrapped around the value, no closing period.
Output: m³ 28820.097
